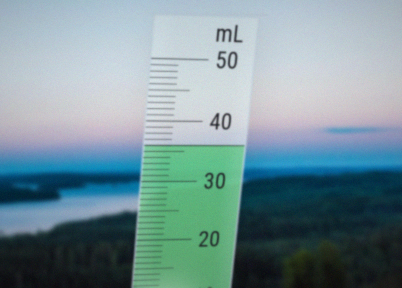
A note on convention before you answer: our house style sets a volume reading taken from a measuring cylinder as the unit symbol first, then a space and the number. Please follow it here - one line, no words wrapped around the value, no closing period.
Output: mL 36
